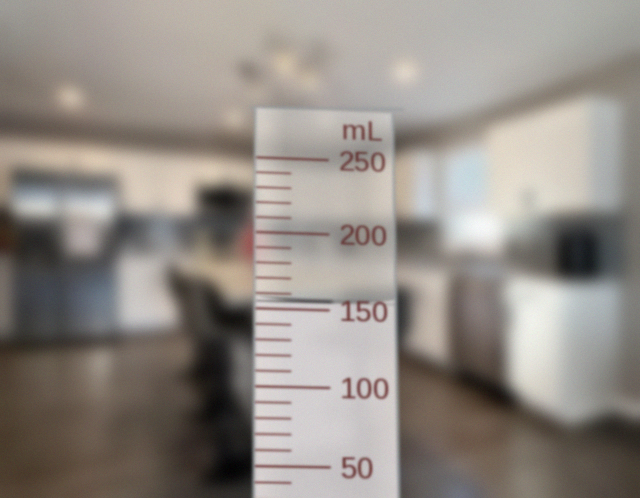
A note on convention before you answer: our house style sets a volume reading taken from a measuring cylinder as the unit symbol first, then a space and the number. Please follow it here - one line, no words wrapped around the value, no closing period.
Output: mL 155
